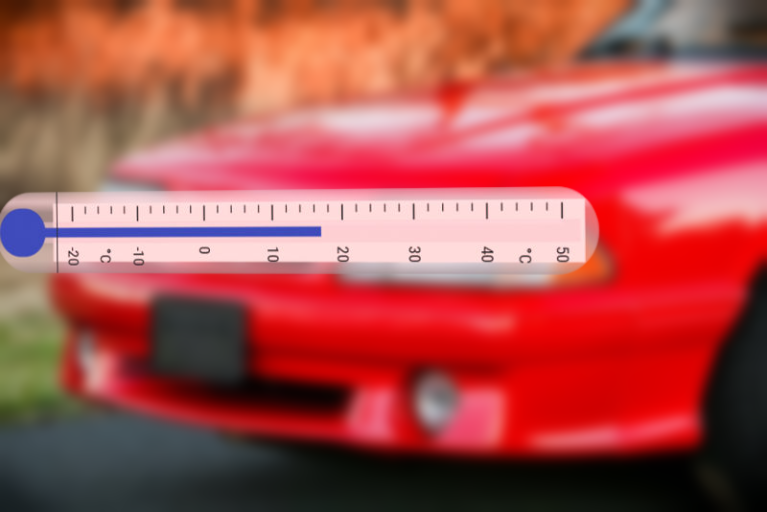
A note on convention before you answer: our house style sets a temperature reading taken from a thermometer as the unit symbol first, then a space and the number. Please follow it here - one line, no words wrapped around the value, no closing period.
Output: °C 17
